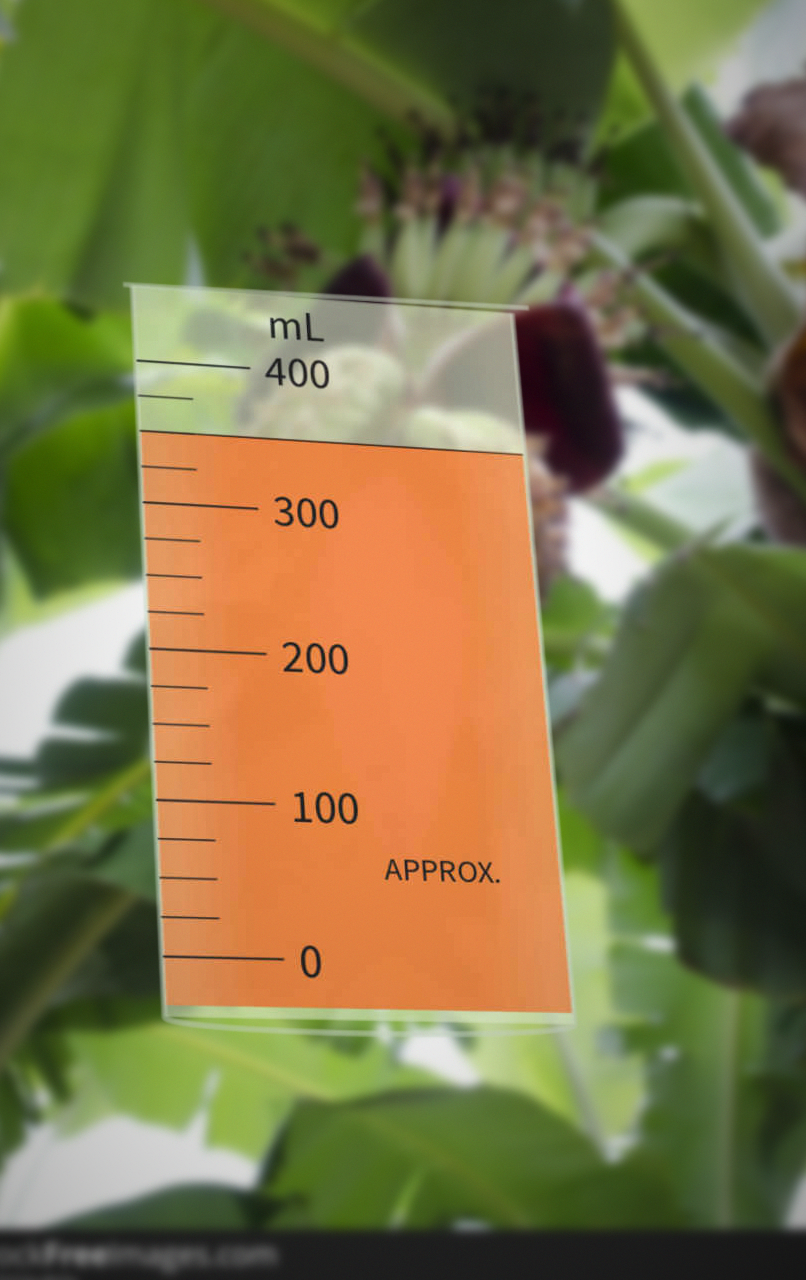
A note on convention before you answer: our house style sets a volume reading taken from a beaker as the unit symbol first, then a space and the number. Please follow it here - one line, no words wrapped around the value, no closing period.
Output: mL 350
